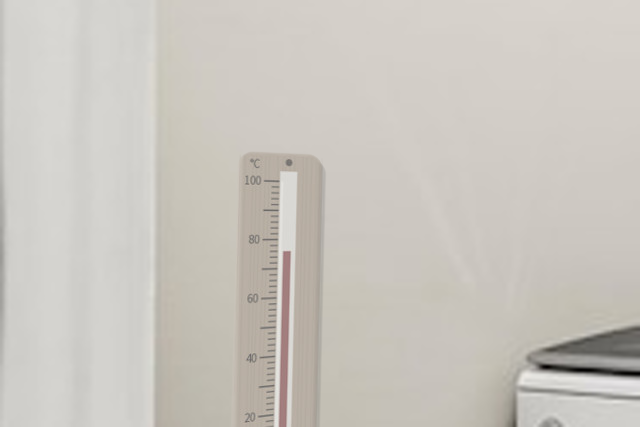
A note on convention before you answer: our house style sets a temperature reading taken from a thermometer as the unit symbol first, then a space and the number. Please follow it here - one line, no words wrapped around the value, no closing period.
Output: °C 76
